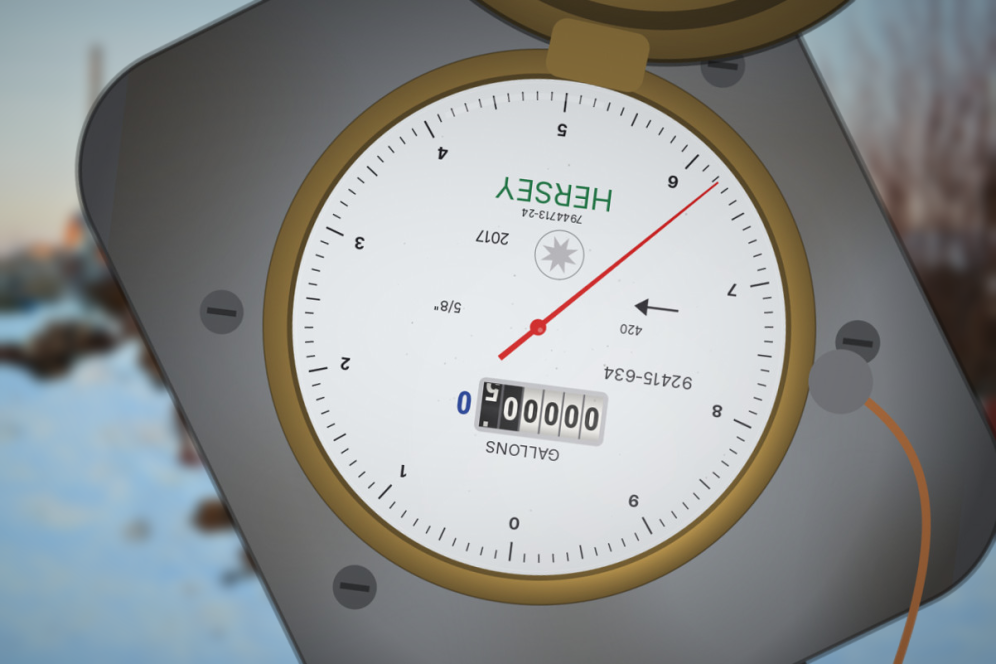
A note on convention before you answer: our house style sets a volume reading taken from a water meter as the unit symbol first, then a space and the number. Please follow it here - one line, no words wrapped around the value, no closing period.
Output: gal 46.2
